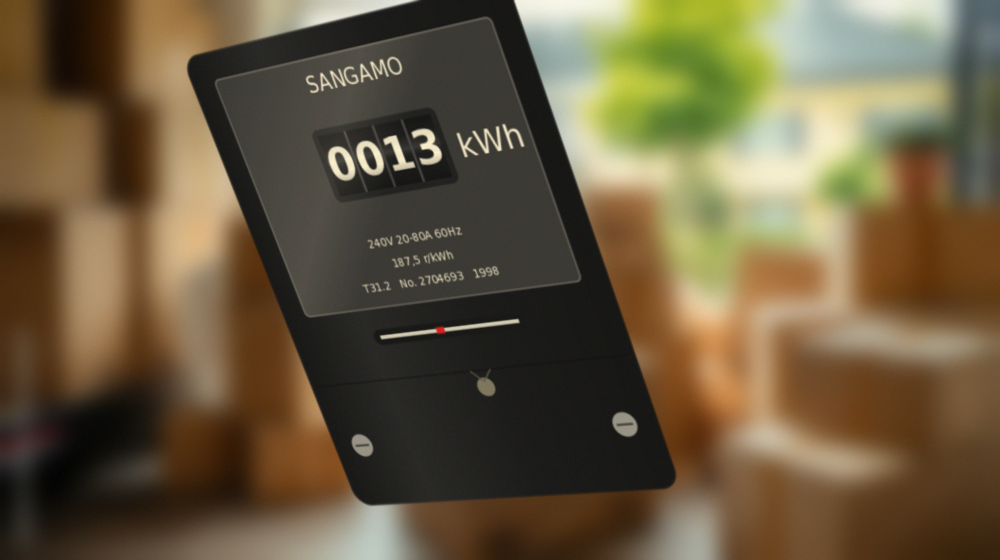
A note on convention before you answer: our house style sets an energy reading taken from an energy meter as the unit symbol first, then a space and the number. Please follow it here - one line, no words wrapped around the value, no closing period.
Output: kWh 13
